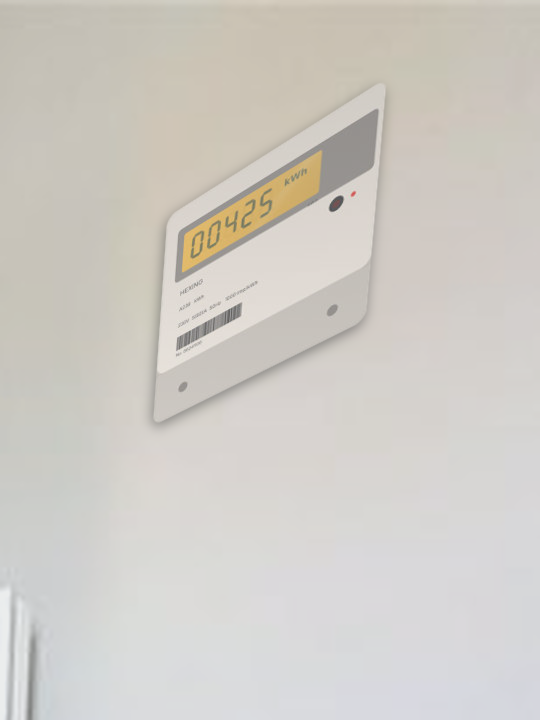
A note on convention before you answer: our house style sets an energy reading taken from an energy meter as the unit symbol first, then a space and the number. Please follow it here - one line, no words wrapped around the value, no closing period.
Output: kWh 425
